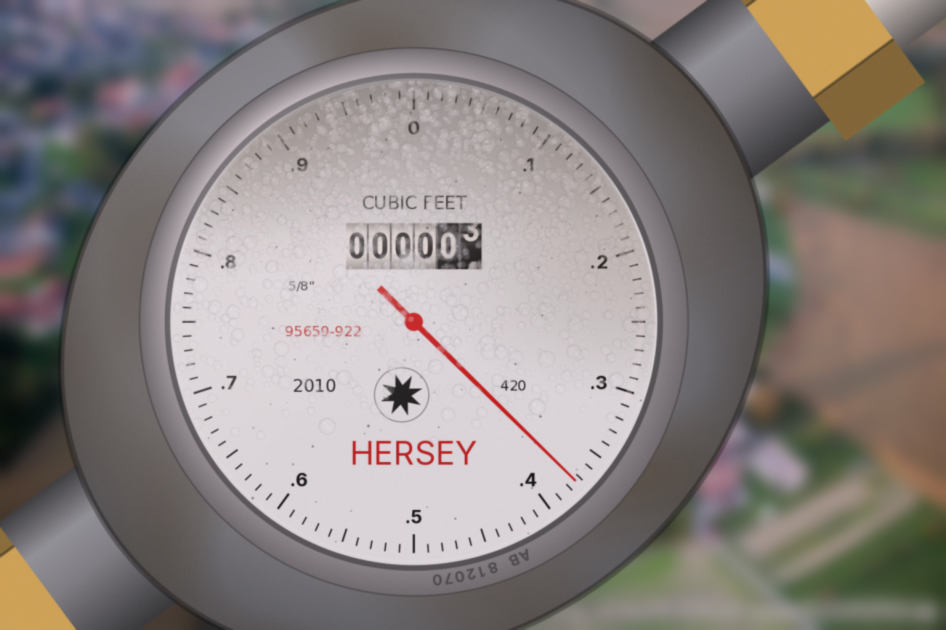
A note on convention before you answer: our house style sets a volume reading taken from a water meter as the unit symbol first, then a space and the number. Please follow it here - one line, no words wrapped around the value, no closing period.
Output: ft³ 3.37
